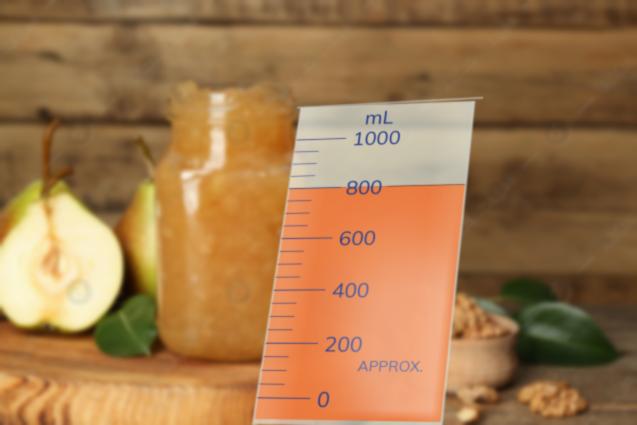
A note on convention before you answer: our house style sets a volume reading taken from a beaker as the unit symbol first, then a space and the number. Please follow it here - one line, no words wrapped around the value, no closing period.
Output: mL 800
